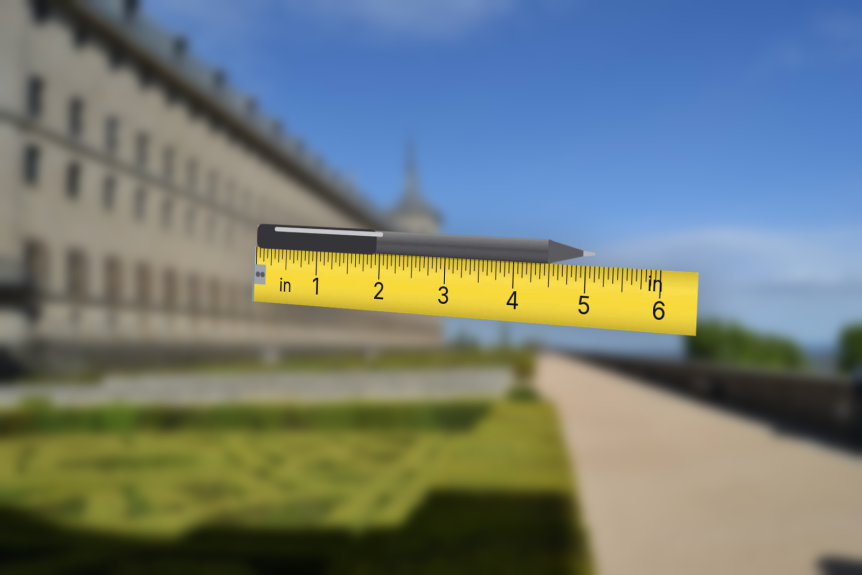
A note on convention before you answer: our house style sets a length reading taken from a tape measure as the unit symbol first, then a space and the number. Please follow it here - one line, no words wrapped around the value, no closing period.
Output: in 5.125
